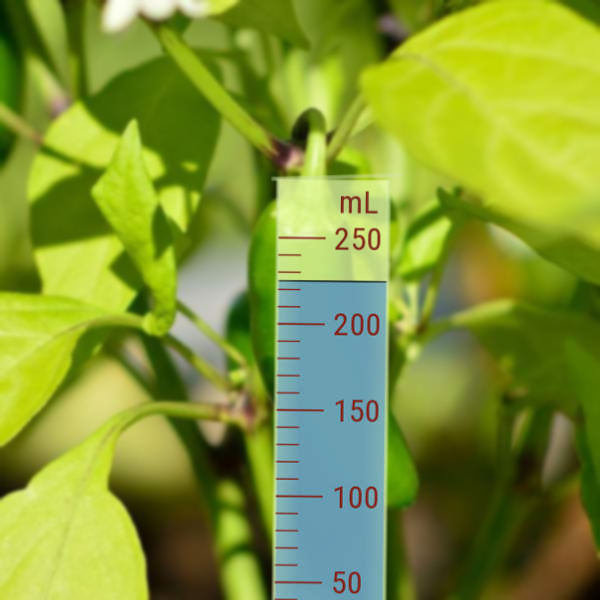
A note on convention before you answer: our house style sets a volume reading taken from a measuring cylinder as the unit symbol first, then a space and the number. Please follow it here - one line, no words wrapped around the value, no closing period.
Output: mL 225
